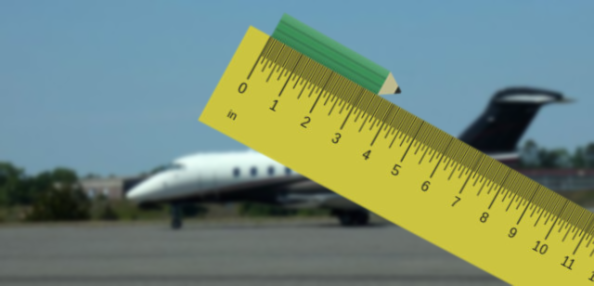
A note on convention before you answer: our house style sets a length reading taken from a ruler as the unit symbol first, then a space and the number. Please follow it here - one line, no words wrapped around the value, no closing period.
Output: in 4
